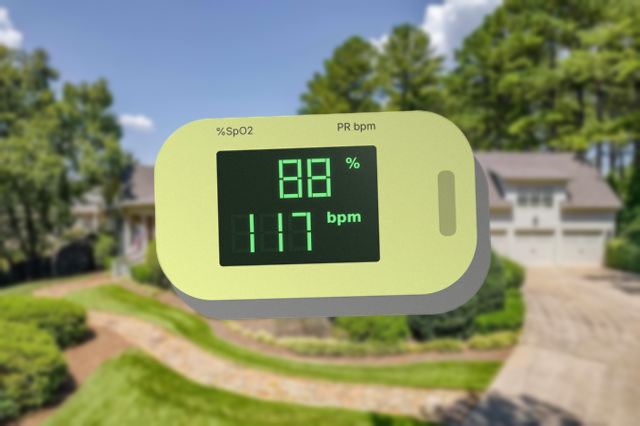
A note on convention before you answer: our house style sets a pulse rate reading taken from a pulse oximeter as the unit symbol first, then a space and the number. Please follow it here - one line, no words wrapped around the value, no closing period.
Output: bpm 117
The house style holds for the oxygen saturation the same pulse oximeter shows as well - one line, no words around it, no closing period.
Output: % 88
